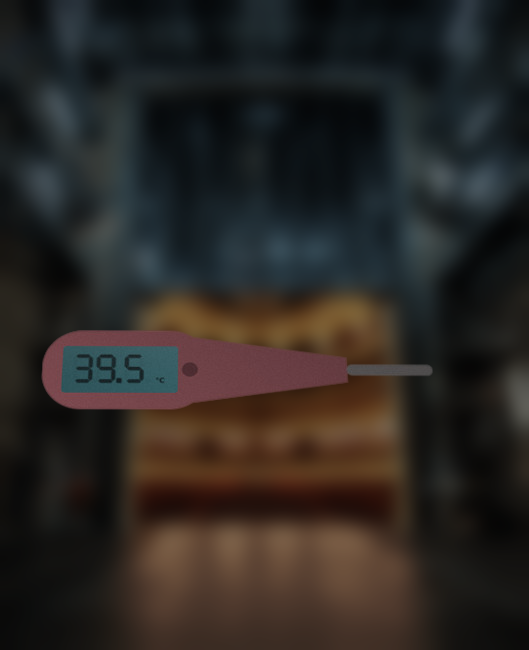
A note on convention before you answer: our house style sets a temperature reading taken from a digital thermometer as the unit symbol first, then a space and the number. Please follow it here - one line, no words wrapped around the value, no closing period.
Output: °C 39.5
